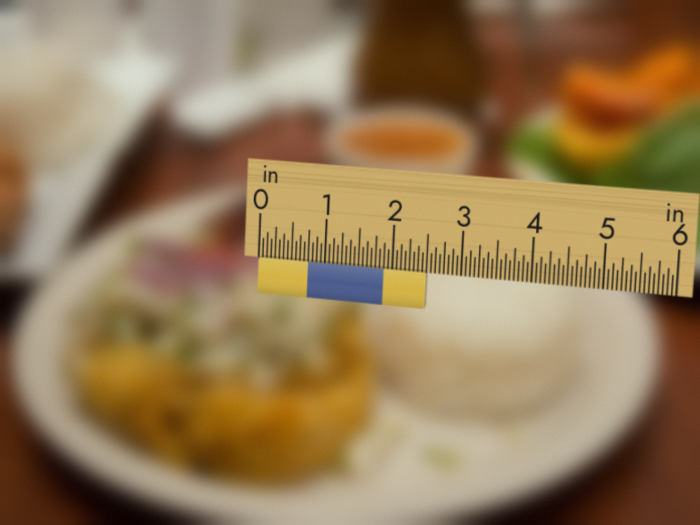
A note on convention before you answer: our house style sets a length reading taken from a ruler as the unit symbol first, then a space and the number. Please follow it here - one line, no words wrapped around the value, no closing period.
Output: in 2.5
